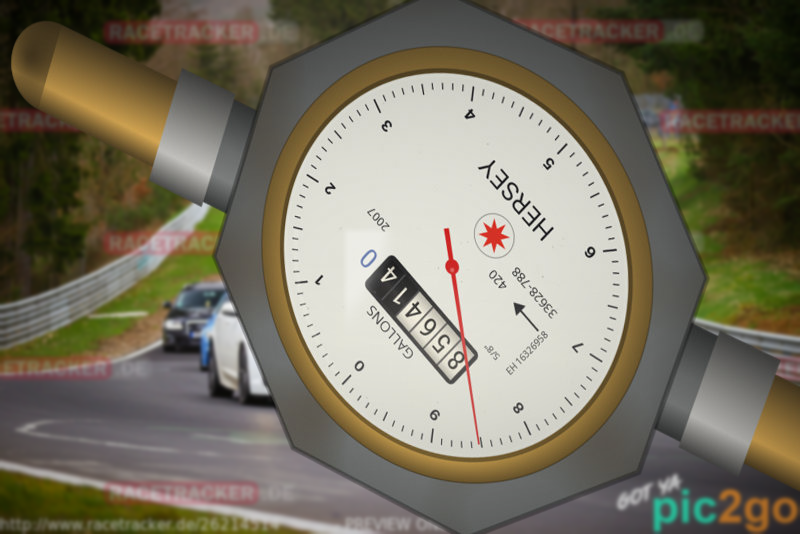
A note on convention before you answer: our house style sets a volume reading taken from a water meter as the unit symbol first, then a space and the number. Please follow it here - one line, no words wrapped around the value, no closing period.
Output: gal 8564138.5
